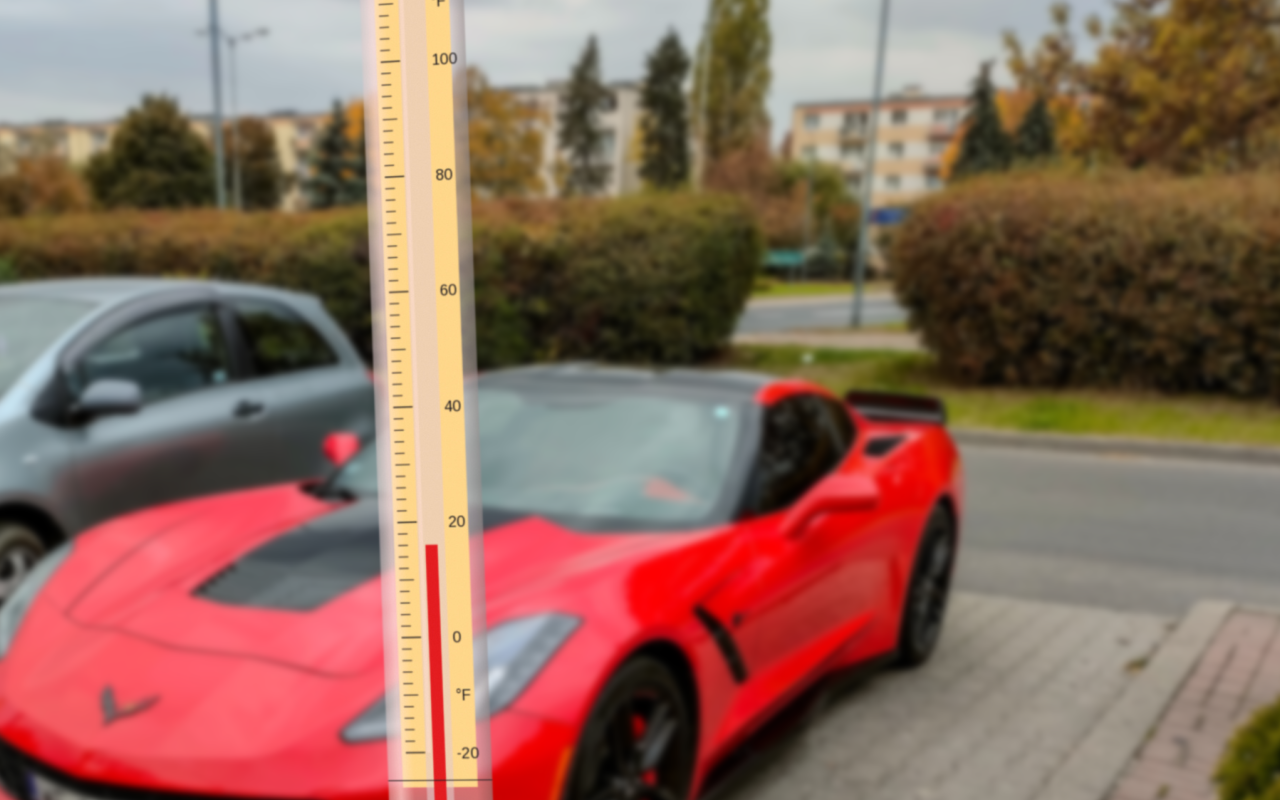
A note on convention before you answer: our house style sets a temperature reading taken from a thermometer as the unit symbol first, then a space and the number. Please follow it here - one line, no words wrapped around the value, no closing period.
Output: °F 16
